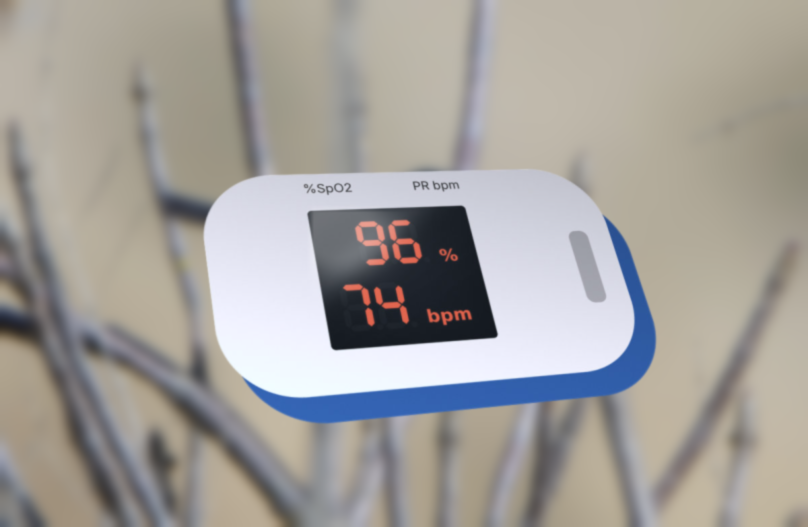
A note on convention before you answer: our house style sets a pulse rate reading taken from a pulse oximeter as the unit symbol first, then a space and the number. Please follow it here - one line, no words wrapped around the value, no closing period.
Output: bpm 74
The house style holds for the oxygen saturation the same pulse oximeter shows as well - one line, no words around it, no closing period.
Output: % 96
